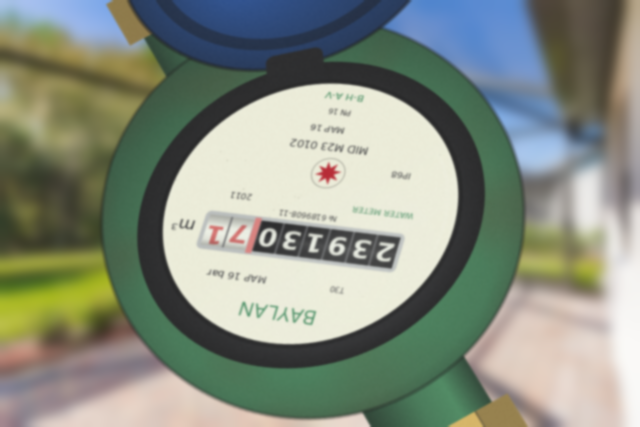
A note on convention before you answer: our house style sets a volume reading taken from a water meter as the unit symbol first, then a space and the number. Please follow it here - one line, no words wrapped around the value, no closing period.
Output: m³ 239130.71
